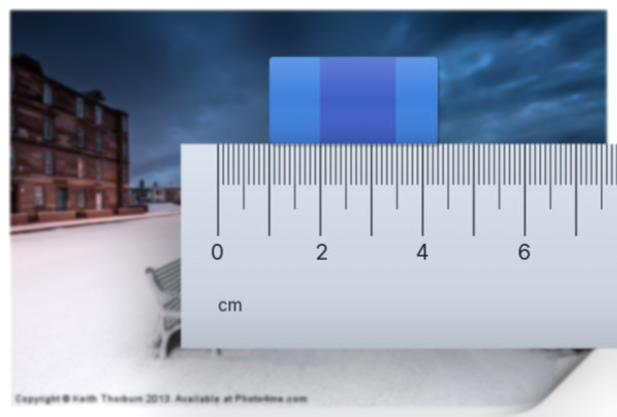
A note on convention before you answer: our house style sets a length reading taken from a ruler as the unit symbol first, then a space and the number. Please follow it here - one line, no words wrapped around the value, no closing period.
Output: cm 3.3
